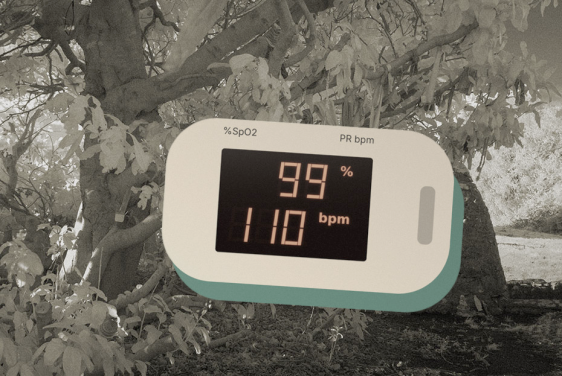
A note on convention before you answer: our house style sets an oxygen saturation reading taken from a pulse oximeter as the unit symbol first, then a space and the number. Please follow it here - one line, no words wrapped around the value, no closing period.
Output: % 99
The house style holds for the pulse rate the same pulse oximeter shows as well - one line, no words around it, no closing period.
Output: bpm 110
